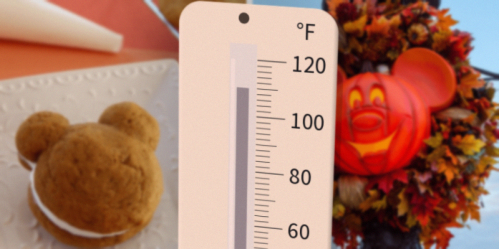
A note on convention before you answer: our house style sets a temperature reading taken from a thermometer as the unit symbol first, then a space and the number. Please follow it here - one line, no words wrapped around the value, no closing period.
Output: °F 110
